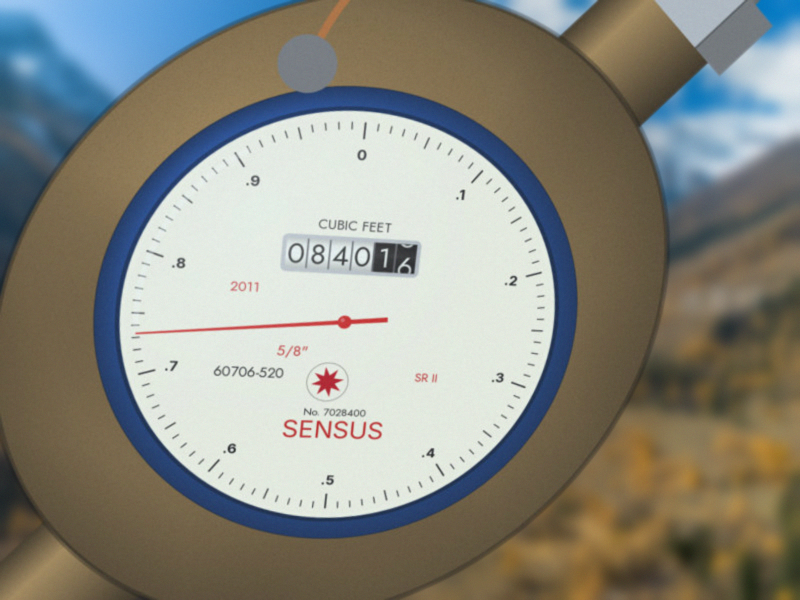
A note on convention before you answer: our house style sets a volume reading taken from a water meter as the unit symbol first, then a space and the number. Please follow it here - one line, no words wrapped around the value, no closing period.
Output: ft³ 84015.73
